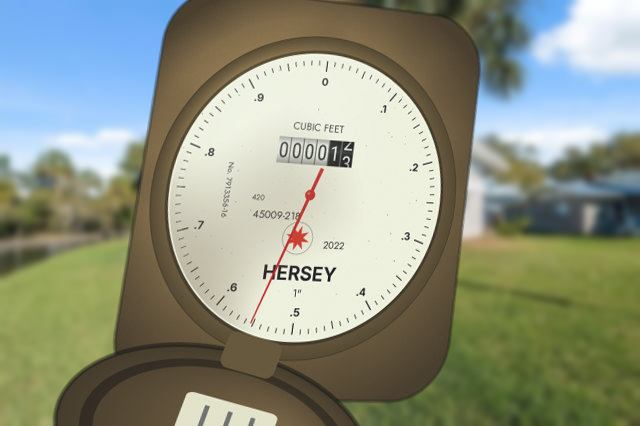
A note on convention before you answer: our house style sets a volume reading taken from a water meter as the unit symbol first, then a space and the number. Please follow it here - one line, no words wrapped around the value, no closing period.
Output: ft³ 12.55
